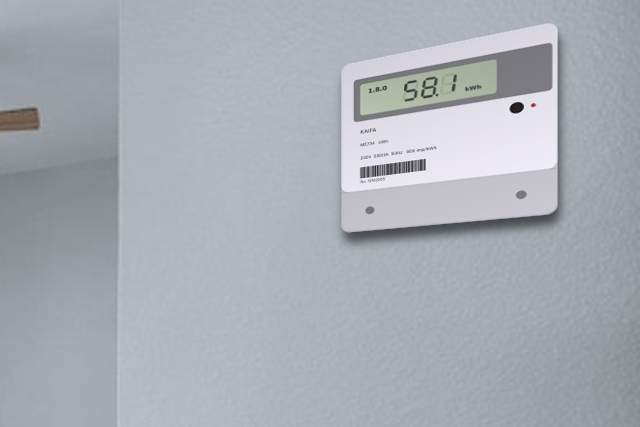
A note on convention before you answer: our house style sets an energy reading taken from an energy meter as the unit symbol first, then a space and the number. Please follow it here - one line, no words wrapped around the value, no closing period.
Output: kWh 58.1
